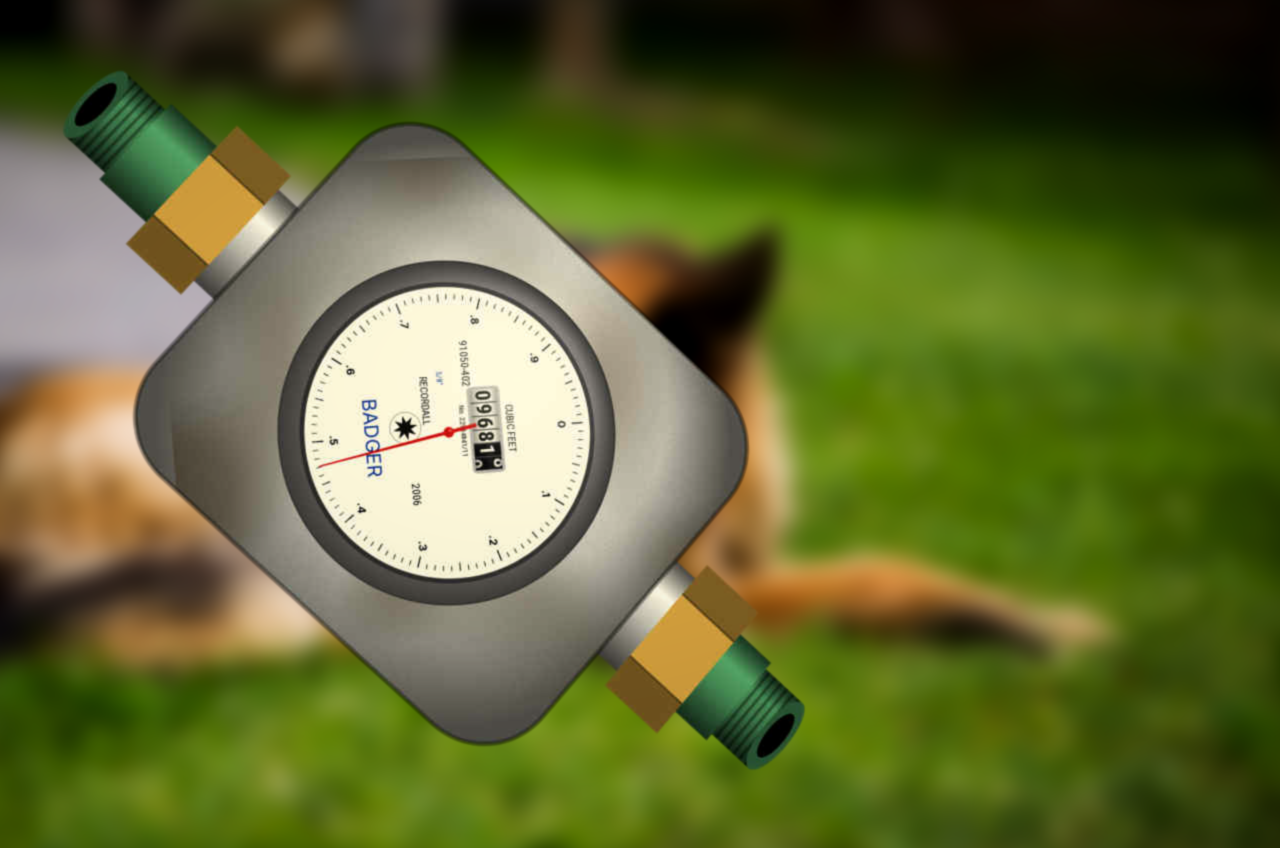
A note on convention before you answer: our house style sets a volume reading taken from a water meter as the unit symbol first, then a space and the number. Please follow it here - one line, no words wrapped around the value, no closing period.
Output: ft³ 96818.47
